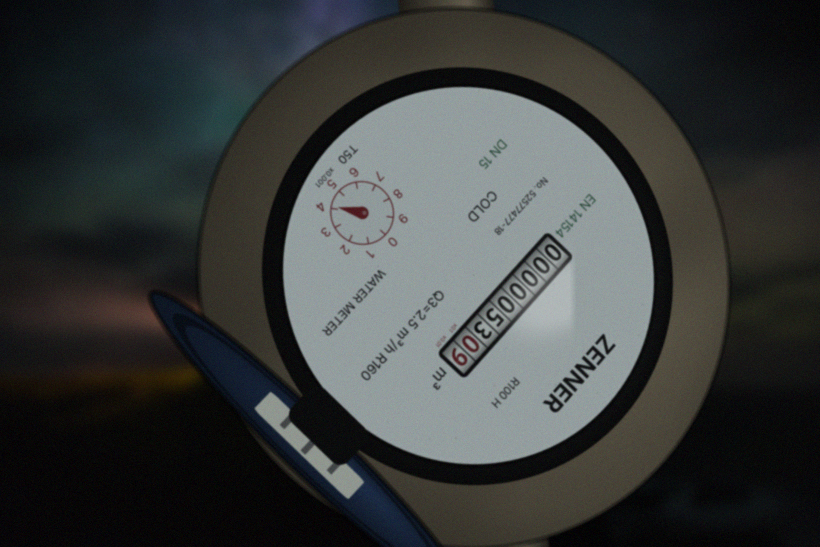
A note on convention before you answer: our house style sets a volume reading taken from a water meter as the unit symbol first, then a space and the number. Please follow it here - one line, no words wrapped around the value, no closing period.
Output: m³ 53.094
